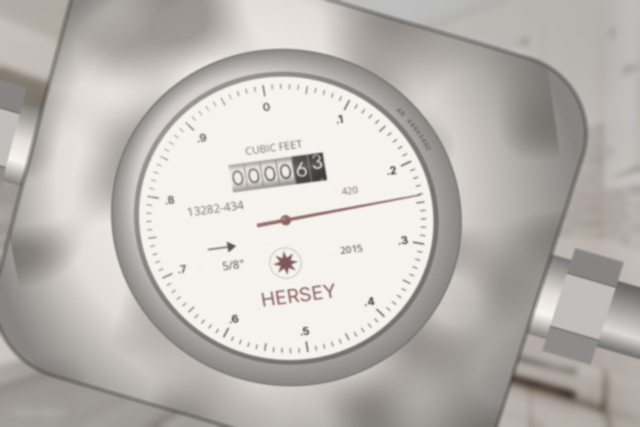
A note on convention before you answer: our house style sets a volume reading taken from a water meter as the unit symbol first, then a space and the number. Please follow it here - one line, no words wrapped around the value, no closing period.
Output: ft³ 63.24
